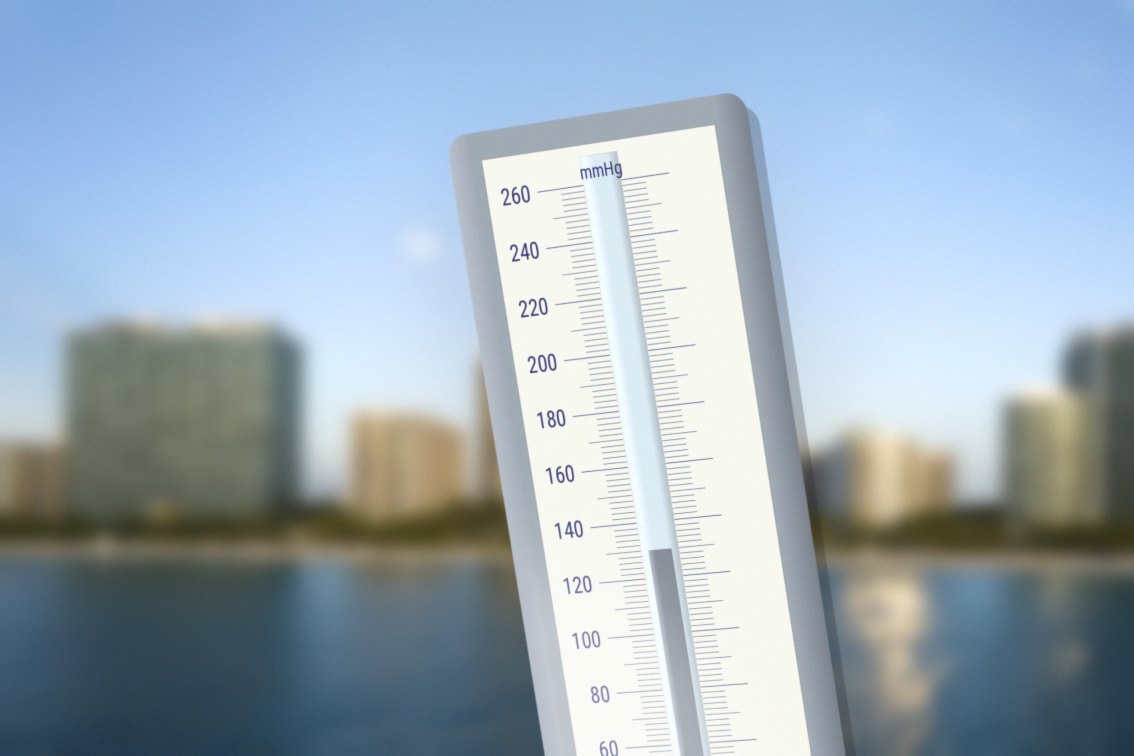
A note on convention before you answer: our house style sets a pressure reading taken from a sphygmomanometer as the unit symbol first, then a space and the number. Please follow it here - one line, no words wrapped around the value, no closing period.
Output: mmHg 130
